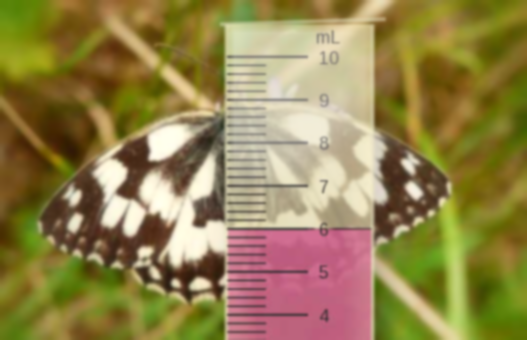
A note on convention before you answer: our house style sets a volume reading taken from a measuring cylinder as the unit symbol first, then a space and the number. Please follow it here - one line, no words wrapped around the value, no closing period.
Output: mL 6
